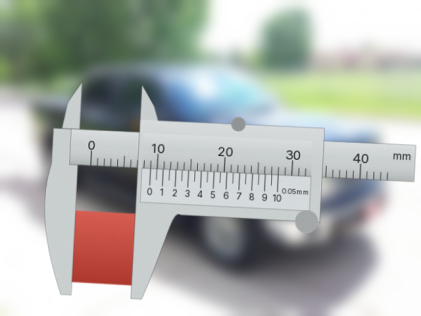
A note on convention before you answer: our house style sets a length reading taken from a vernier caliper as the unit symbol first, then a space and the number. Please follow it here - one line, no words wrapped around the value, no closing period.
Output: mm 9.0
